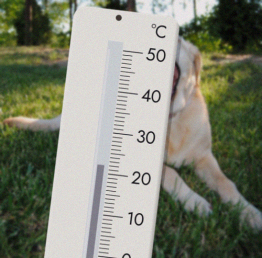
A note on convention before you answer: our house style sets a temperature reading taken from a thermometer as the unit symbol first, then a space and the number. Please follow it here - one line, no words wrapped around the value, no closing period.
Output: °C 22
